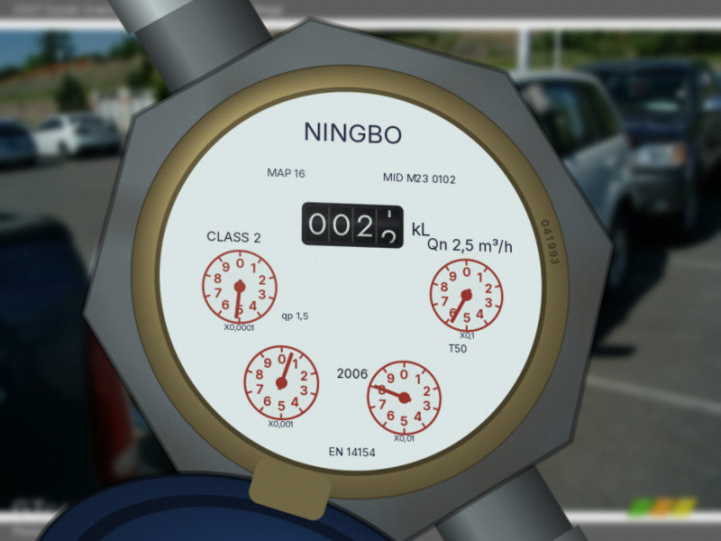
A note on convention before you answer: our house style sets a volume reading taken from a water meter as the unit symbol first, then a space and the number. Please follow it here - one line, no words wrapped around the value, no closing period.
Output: kL 21.5805
